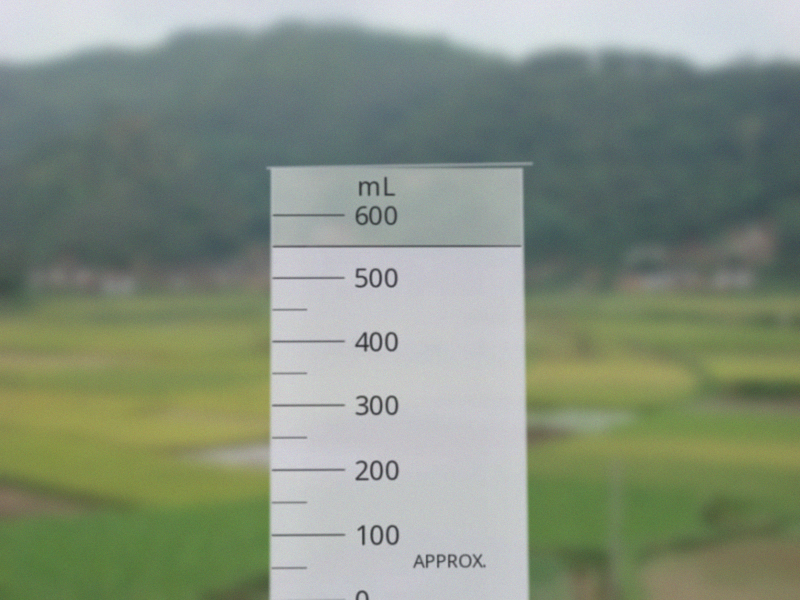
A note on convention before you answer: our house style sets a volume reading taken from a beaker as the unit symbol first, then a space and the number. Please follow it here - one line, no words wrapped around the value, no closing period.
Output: mL 550
